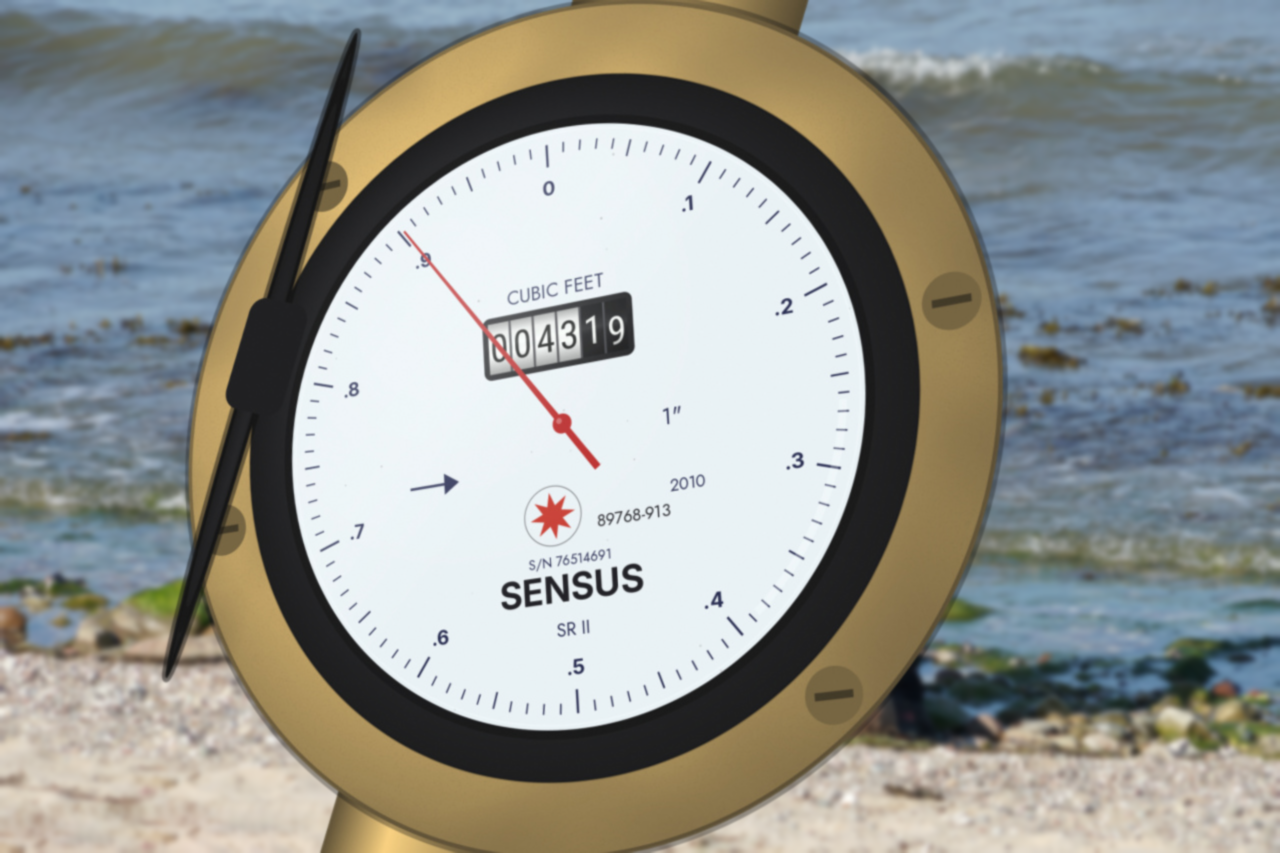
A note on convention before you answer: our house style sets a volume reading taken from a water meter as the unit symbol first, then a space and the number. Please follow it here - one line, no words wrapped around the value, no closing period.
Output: ft³ 4318.90
